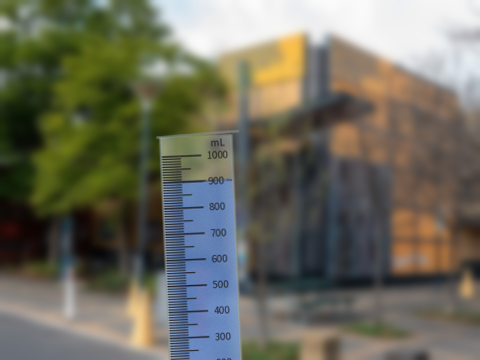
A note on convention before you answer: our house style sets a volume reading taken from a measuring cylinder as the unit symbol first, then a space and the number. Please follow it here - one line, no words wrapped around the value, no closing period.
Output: mL 900
